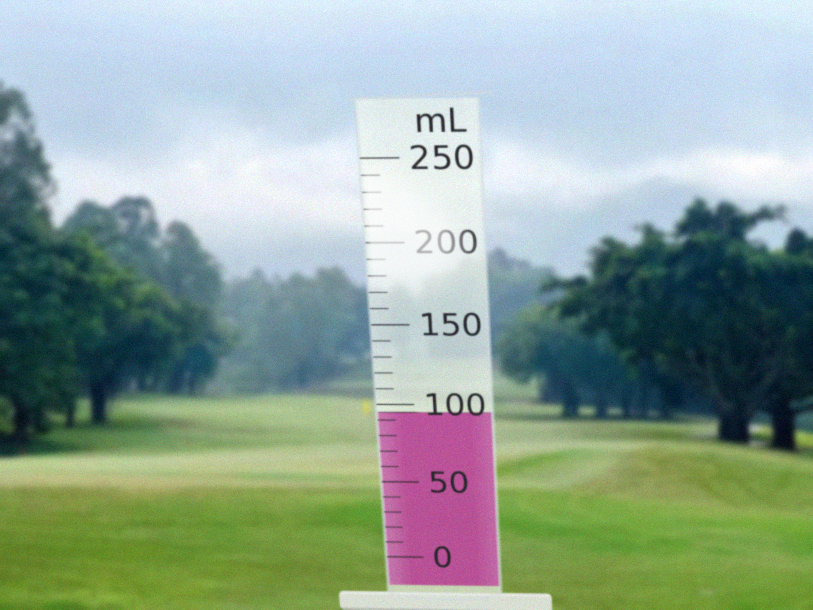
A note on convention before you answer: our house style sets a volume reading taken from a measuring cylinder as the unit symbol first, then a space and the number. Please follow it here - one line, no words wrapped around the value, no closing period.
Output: mL 95
